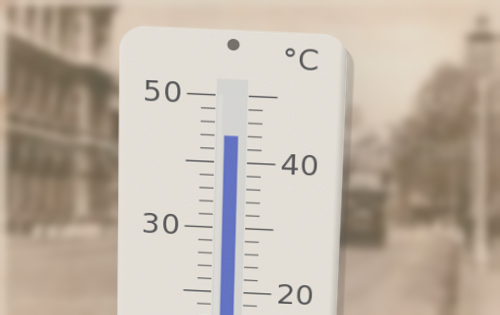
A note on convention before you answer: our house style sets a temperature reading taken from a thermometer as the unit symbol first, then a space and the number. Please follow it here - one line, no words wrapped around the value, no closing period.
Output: °C 44
